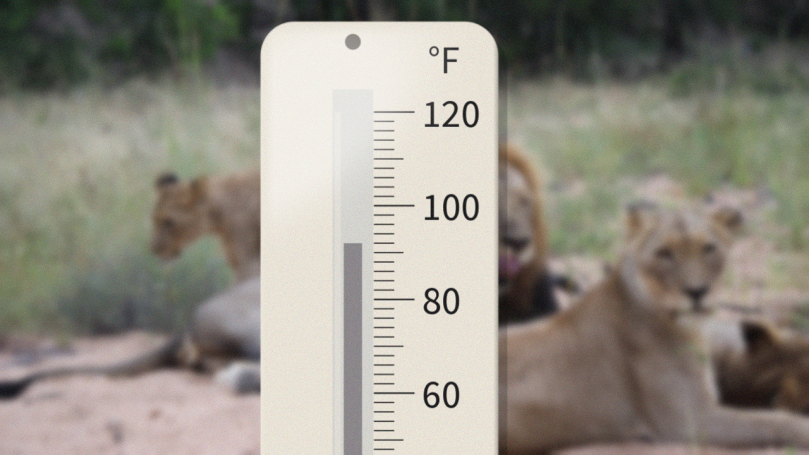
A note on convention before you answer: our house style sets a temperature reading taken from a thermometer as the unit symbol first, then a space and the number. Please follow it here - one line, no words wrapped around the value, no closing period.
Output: °F 92
